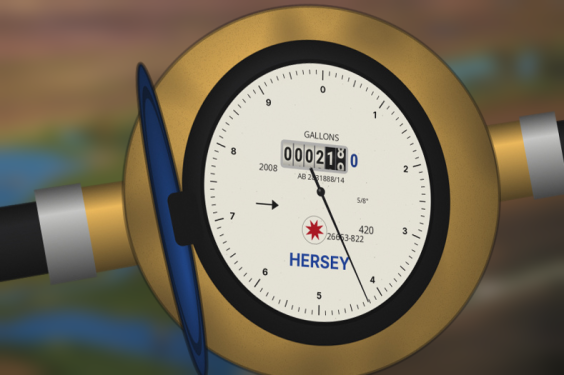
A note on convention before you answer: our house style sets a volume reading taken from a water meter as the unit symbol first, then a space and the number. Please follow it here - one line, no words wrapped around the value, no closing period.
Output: gal 2184.2
